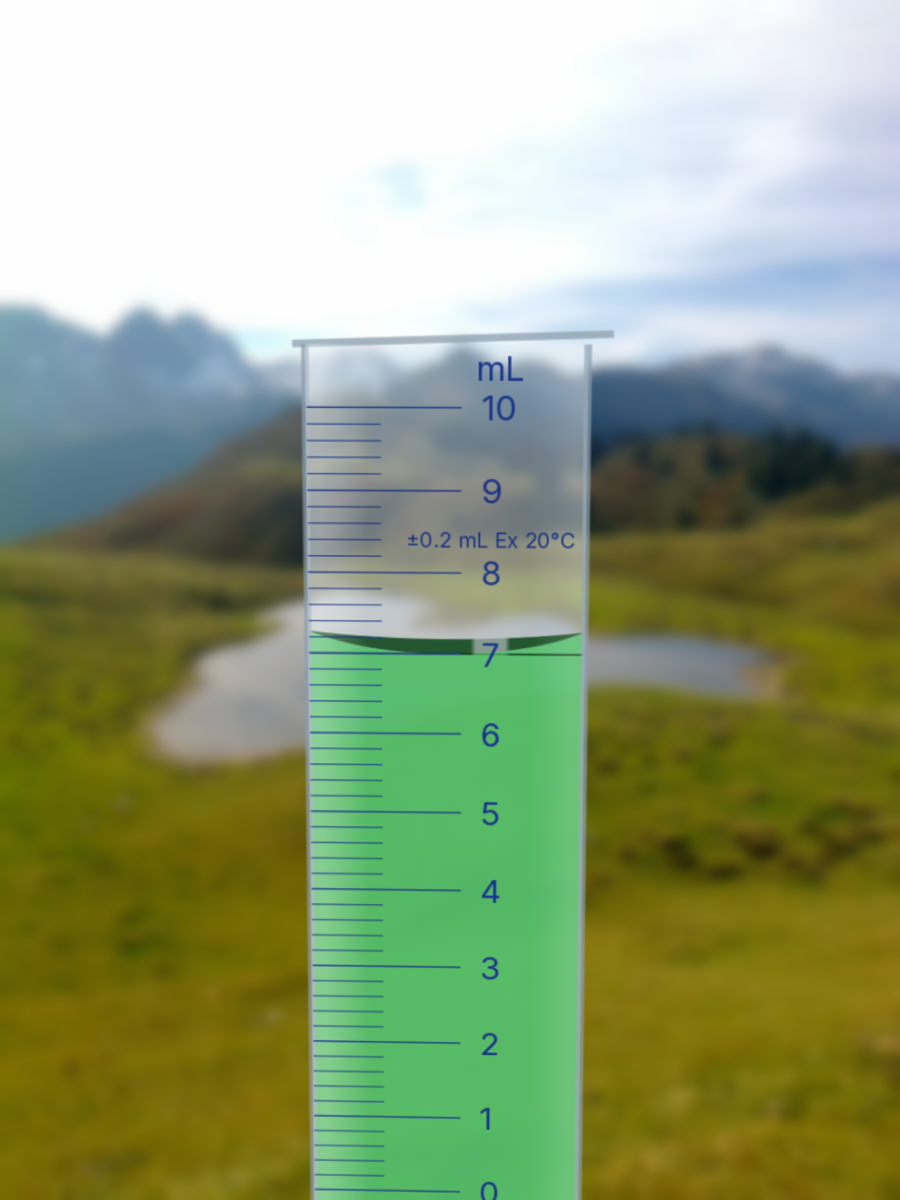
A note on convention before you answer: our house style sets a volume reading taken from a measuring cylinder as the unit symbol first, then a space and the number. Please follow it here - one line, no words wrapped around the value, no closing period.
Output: mL 7
